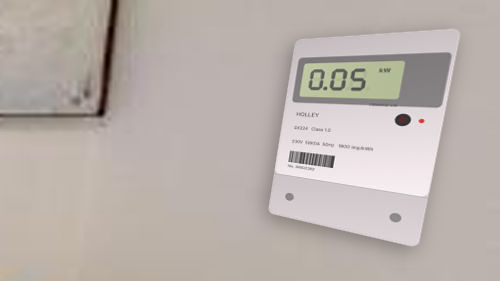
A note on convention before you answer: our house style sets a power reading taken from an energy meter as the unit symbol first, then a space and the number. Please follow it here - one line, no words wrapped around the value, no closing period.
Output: kW 0.05
